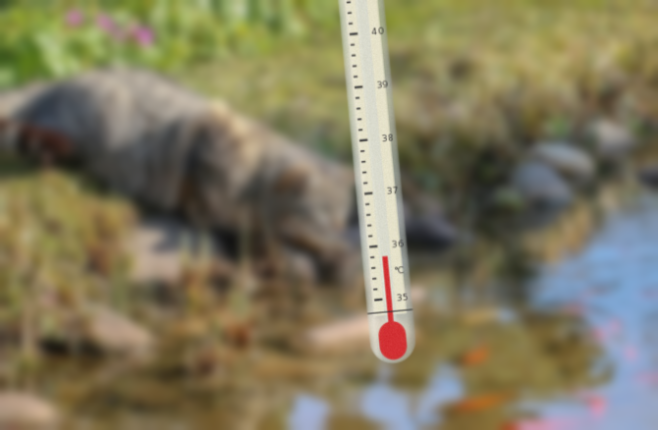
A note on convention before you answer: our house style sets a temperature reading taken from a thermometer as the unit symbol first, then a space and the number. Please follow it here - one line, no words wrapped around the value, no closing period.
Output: °C 35.8
